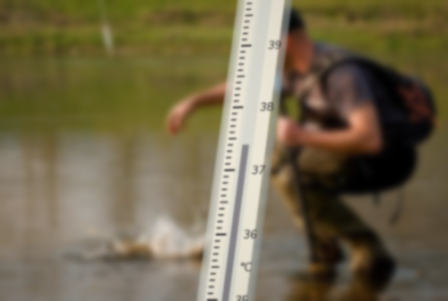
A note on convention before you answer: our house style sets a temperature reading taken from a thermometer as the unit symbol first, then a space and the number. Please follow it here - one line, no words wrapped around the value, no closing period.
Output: °C 37.4
